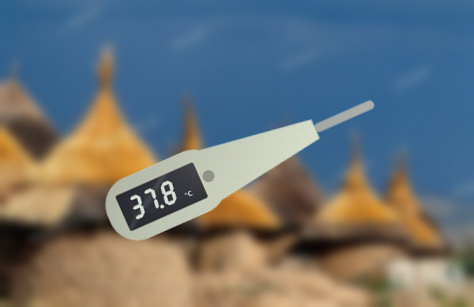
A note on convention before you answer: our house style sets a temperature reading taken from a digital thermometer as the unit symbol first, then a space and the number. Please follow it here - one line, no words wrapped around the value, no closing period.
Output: °C 37.8
